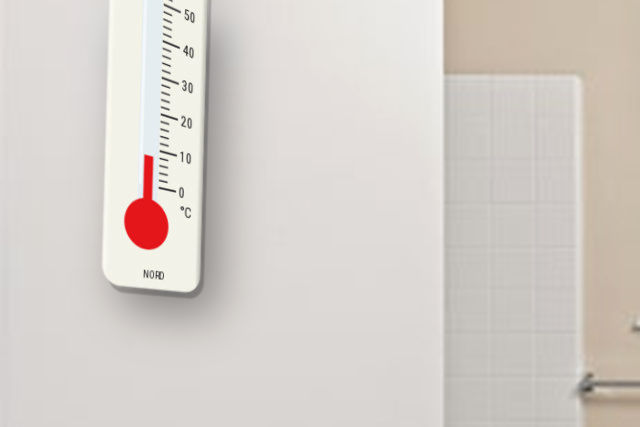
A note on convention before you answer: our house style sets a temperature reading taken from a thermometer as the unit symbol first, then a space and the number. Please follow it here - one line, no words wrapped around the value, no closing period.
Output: °C 8
